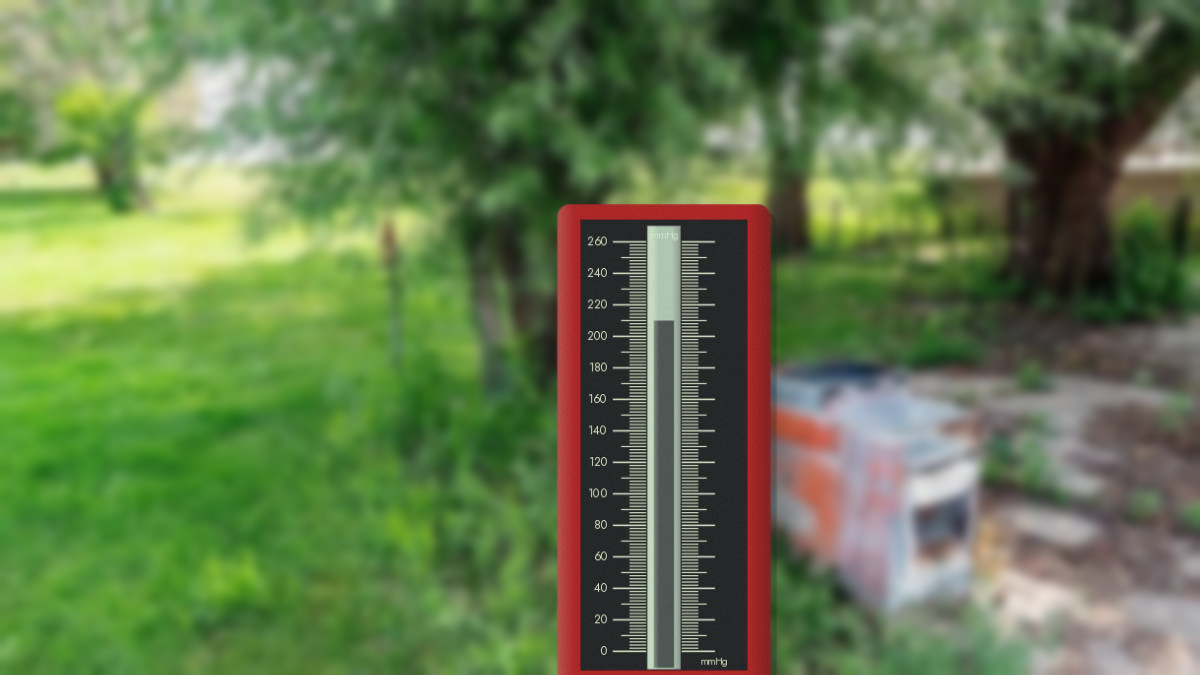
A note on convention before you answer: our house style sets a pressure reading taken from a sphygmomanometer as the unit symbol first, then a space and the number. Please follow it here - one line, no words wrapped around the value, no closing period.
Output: mmHg 210
